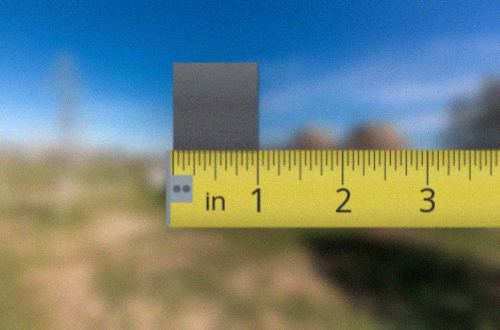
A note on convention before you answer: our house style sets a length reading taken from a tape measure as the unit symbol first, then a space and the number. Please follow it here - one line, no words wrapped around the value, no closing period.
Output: in 1
